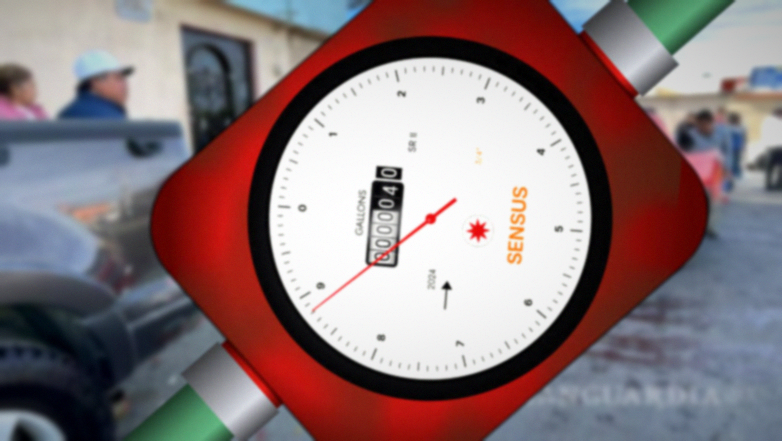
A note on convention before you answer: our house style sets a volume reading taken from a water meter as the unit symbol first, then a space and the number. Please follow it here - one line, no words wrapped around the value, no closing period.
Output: gal 38.8
